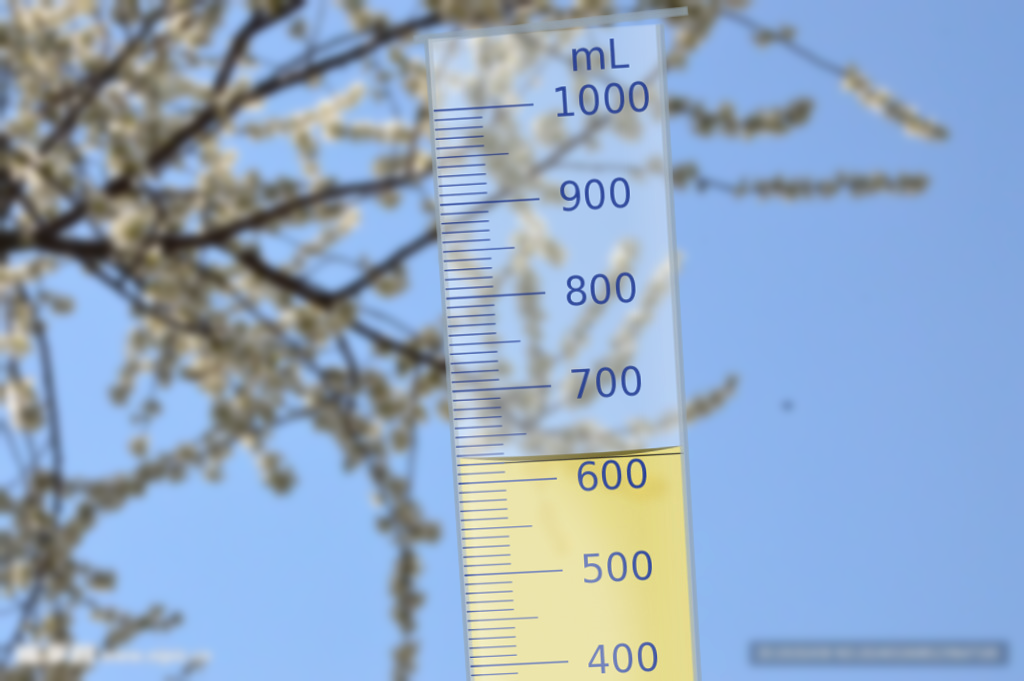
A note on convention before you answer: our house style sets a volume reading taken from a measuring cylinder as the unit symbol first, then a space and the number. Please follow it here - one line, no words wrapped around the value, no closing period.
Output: mL 620
